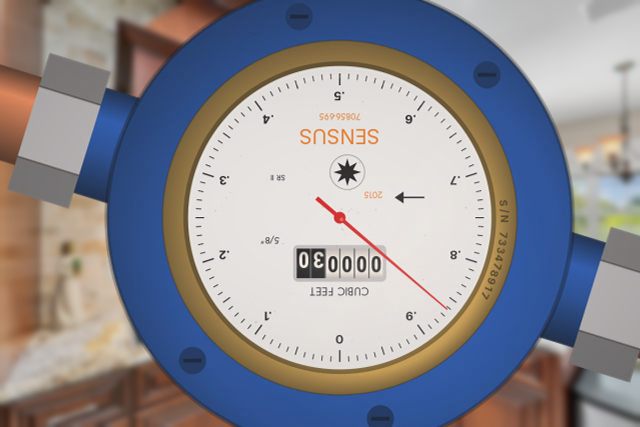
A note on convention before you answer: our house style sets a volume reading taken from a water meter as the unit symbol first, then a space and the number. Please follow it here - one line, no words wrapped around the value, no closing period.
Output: ft³ 29.86
